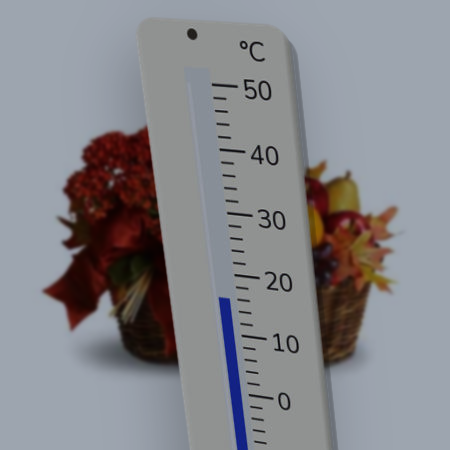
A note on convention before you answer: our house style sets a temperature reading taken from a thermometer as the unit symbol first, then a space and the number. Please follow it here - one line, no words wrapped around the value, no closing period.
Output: °C 16
